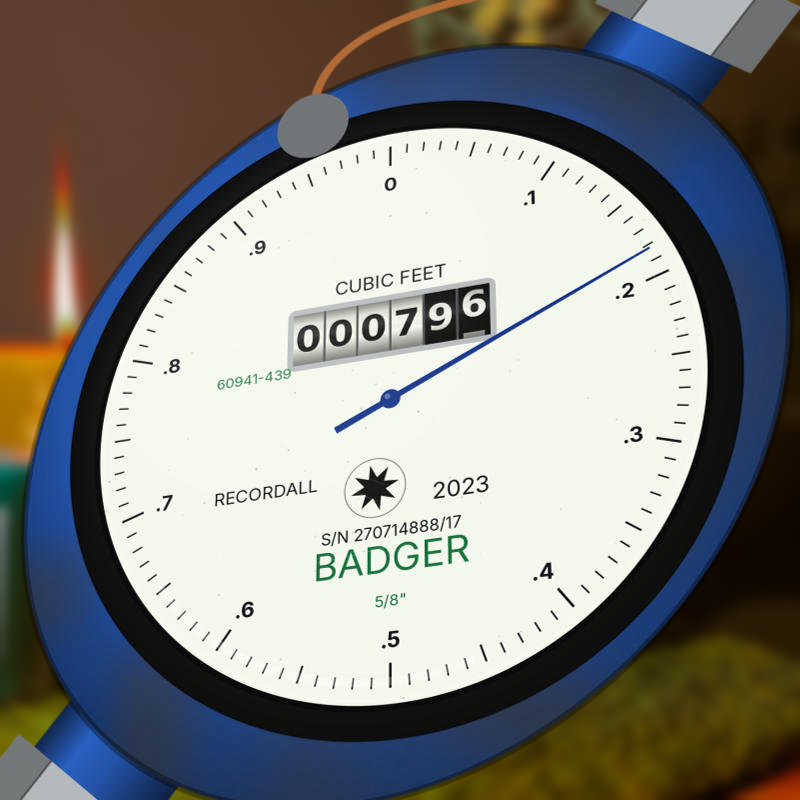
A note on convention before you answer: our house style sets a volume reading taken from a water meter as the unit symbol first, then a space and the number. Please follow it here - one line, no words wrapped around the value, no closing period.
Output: ft³ 796.18
